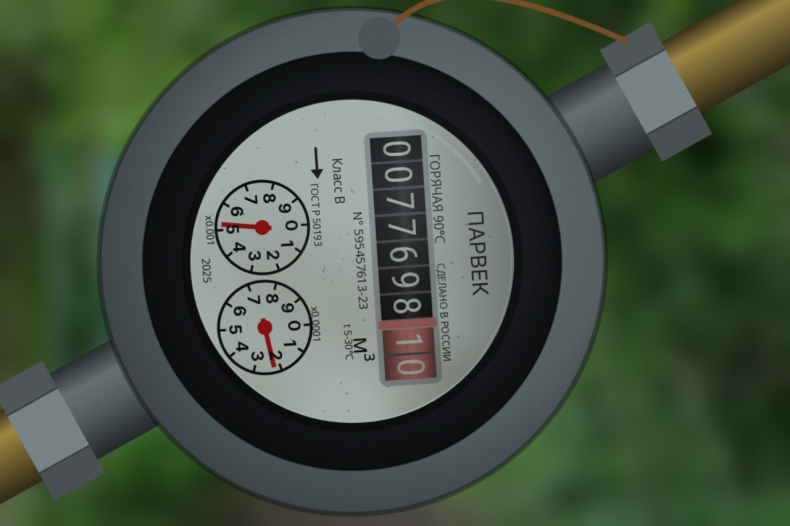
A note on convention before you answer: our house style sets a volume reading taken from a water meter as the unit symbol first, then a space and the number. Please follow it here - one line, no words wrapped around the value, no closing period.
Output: m³ 77698.1052
